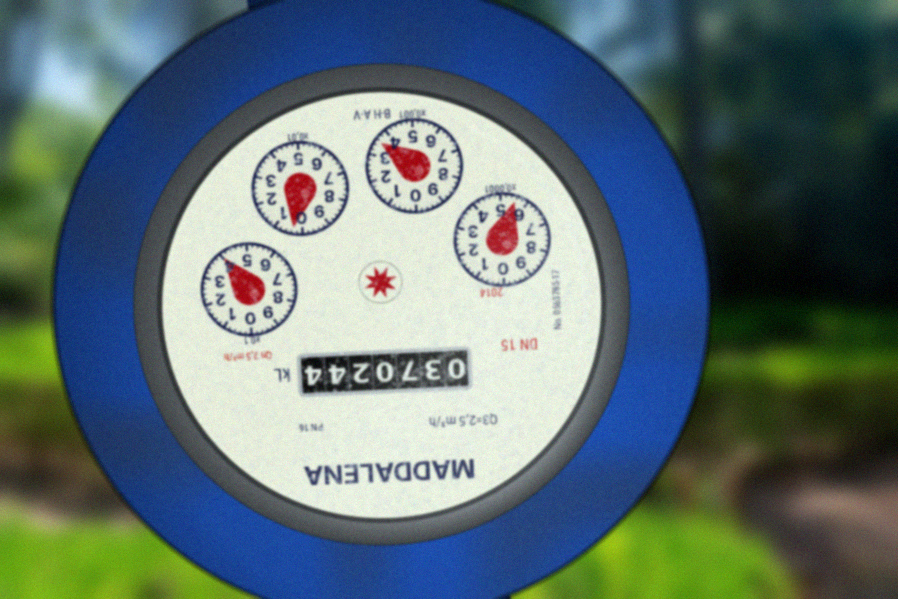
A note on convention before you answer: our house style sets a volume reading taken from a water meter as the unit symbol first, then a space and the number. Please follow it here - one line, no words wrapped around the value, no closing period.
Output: kL 370244.4035
